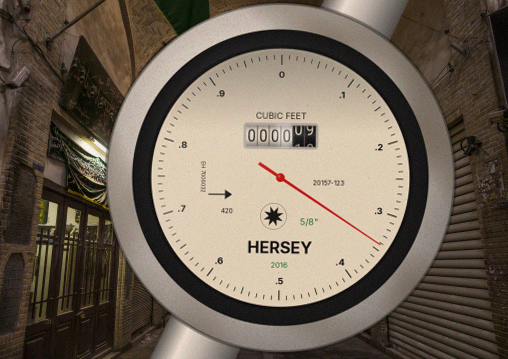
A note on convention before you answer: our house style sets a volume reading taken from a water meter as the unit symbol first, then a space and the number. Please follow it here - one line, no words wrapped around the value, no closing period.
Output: ft³ 9.34
